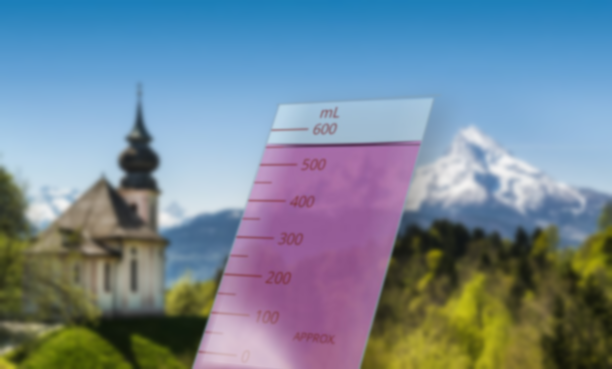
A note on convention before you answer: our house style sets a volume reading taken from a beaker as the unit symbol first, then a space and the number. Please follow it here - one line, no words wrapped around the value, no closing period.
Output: mL 550
